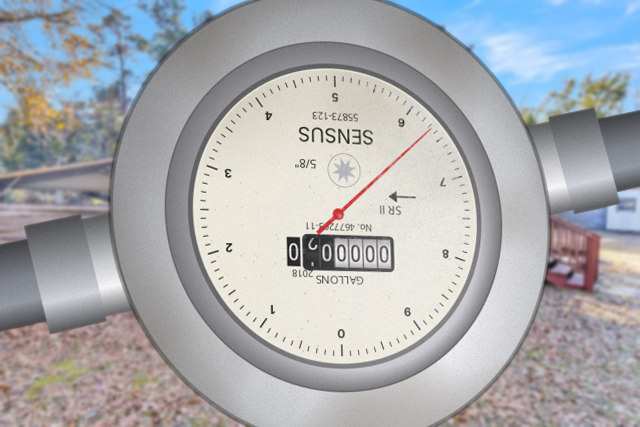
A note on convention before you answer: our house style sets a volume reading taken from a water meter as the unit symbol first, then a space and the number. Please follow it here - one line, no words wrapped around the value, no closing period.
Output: gal 16.3
